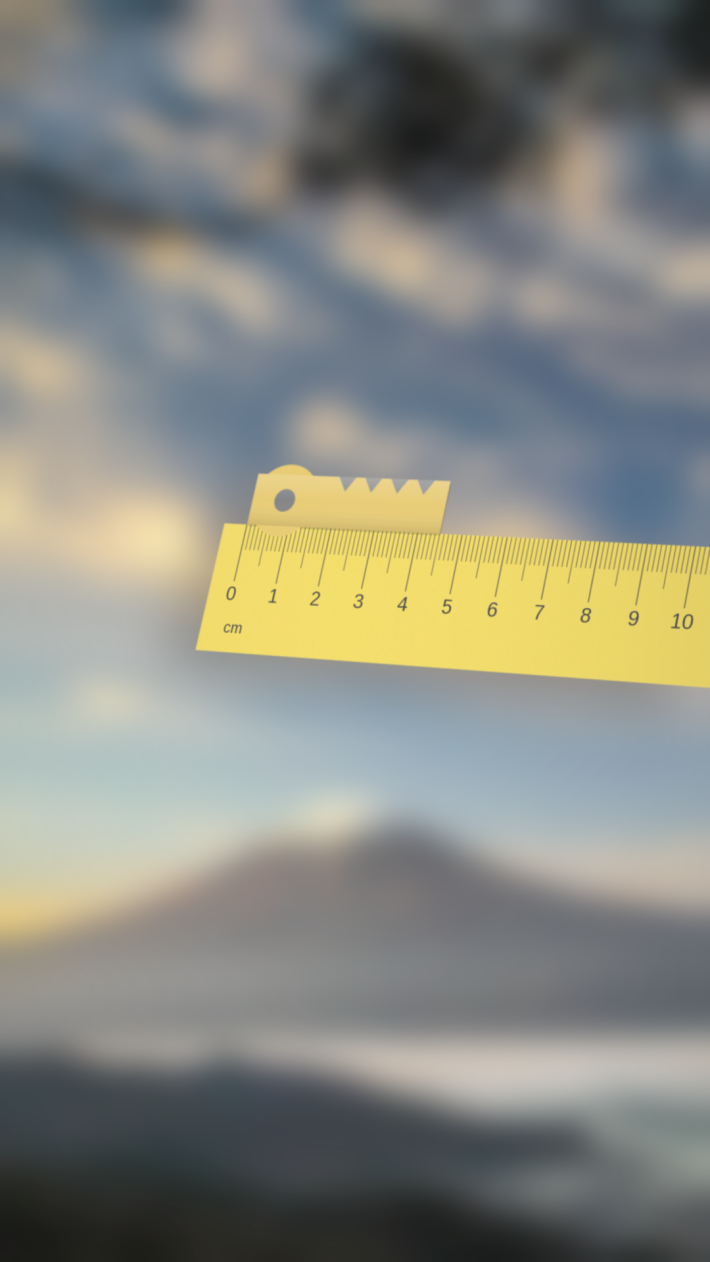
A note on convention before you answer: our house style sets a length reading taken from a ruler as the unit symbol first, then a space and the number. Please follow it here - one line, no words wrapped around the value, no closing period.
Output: cm 4.5
